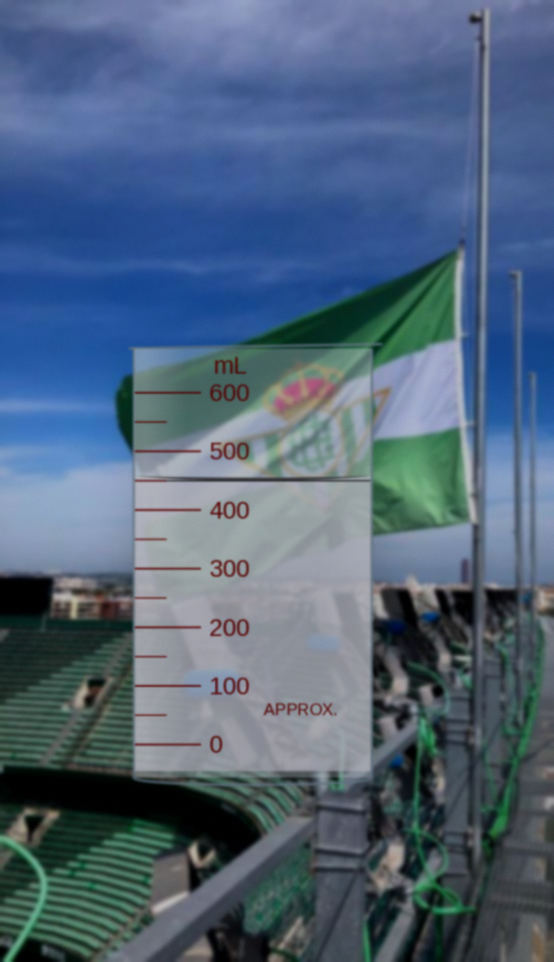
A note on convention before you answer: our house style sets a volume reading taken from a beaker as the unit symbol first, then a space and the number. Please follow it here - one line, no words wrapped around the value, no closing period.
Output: mL 450
